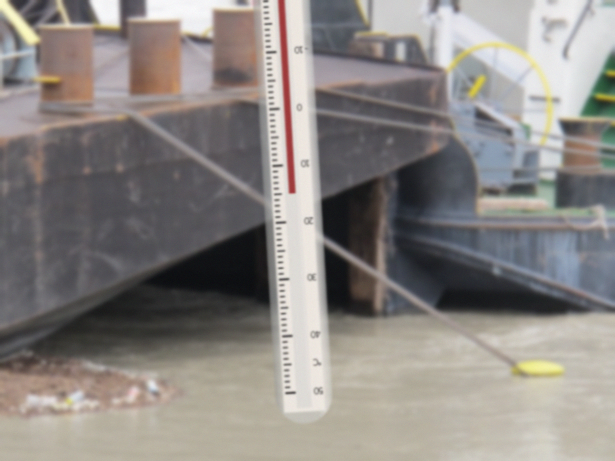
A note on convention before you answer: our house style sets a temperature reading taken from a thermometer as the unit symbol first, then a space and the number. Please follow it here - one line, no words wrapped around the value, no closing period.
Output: °C 15
